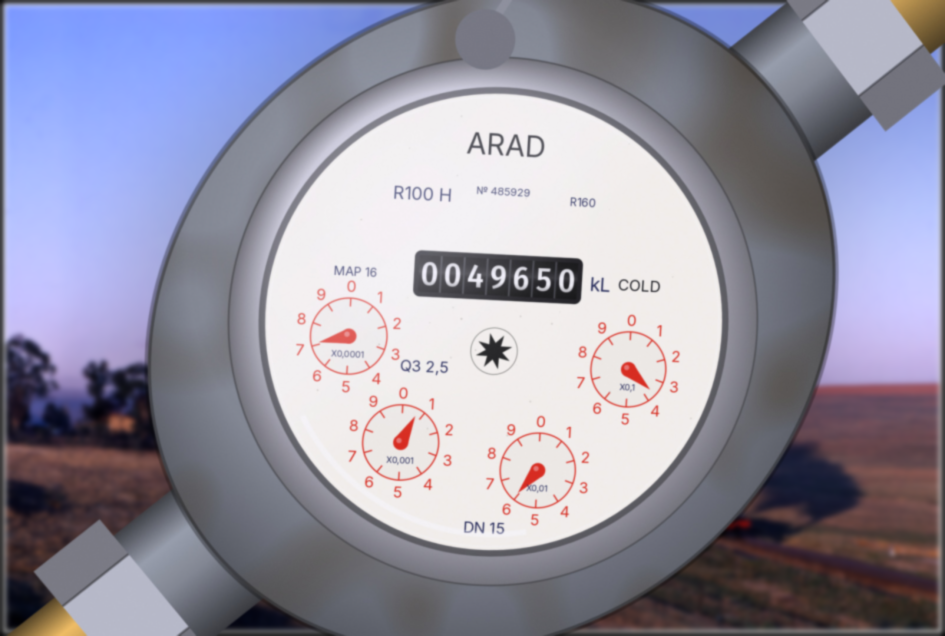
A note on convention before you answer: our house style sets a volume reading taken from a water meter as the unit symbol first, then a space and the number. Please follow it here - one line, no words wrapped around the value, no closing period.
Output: kL 49650.3607
